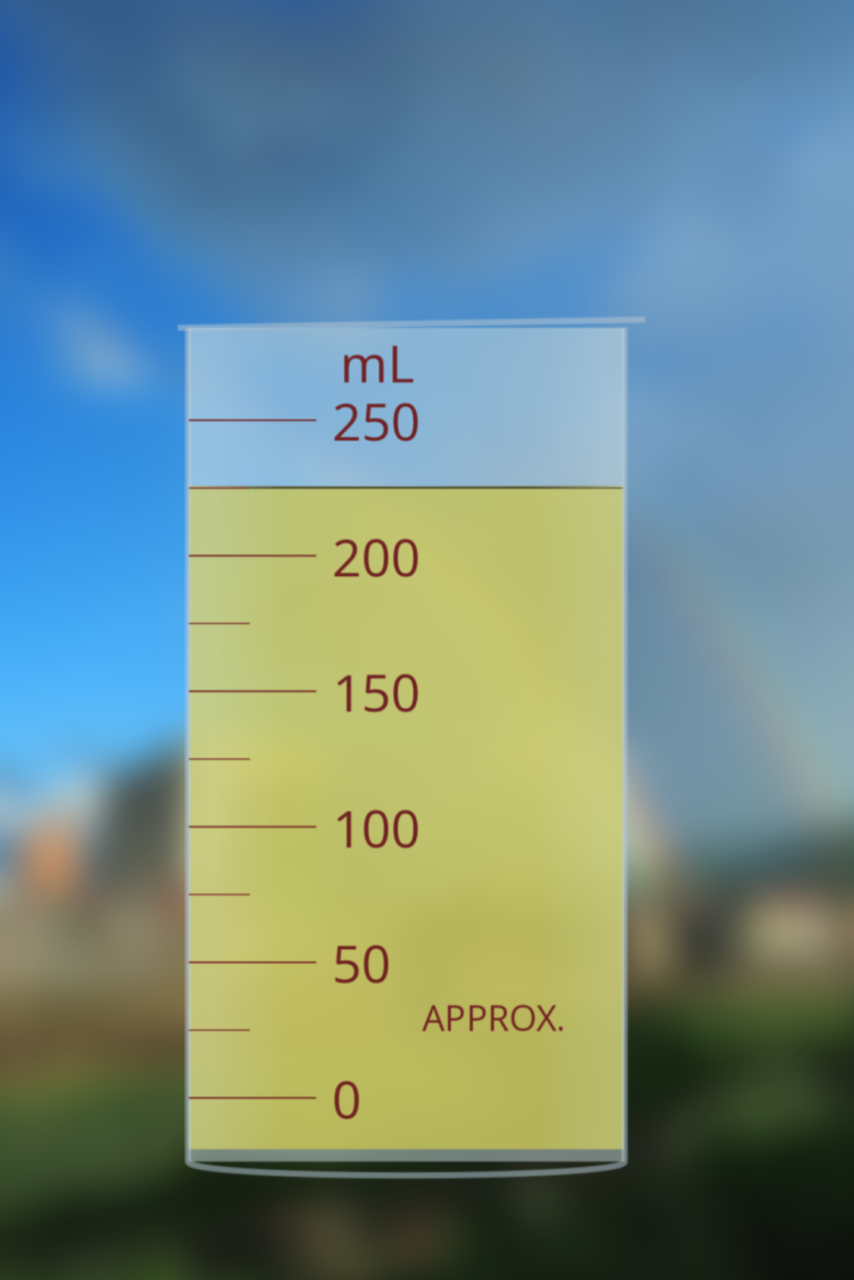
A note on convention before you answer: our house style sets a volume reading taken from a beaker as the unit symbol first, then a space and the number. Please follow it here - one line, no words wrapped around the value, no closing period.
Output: mL 225
